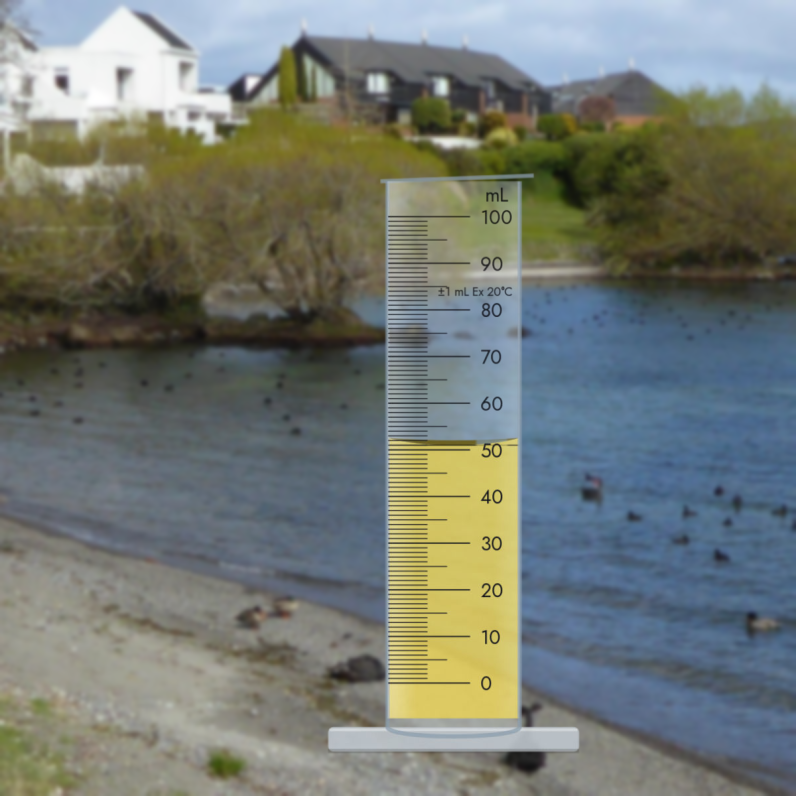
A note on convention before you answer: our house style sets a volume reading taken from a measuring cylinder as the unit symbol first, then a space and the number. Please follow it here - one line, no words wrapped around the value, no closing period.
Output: mL 51
